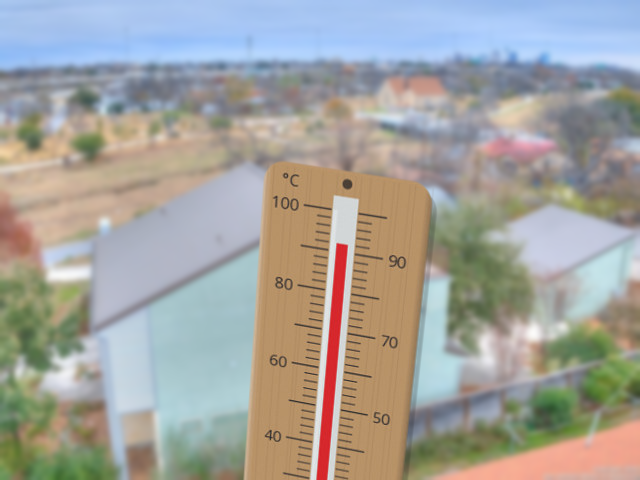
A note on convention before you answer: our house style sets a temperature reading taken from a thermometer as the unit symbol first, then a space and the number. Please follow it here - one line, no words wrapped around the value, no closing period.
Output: °C 92
